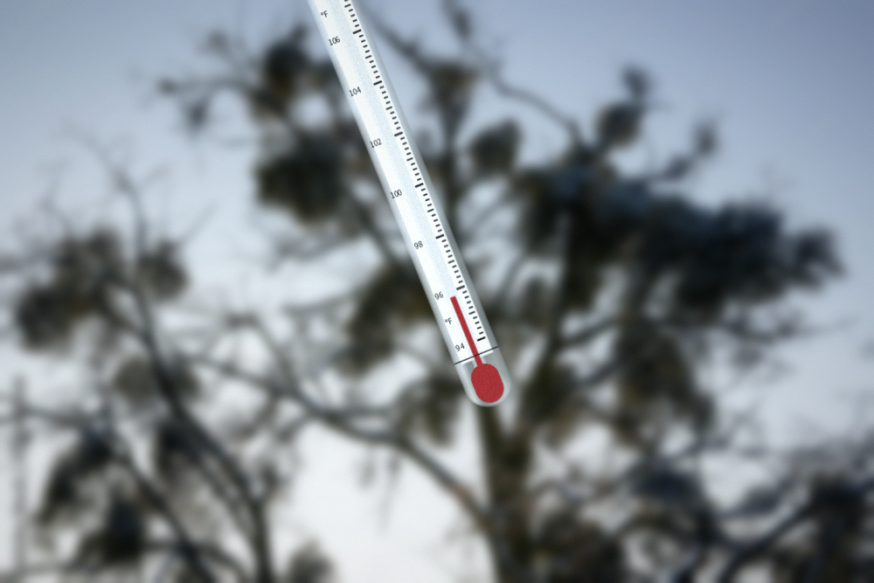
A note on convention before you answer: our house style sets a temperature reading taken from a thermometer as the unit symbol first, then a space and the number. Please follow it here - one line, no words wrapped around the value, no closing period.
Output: °F 95.8
